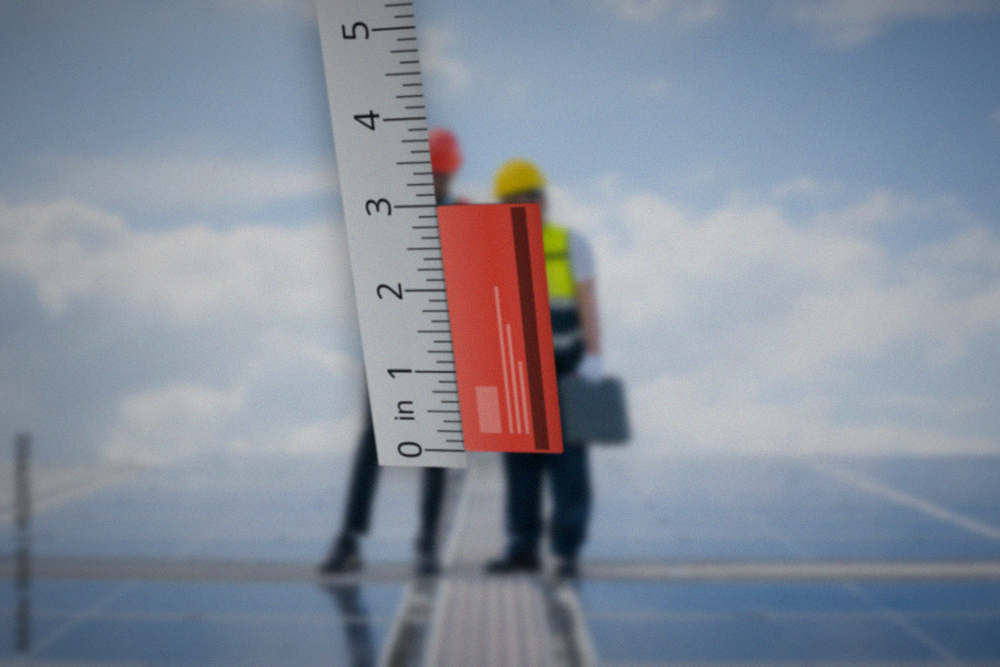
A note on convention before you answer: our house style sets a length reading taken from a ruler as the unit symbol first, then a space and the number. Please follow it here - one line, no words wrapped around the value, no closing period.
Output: in 3
